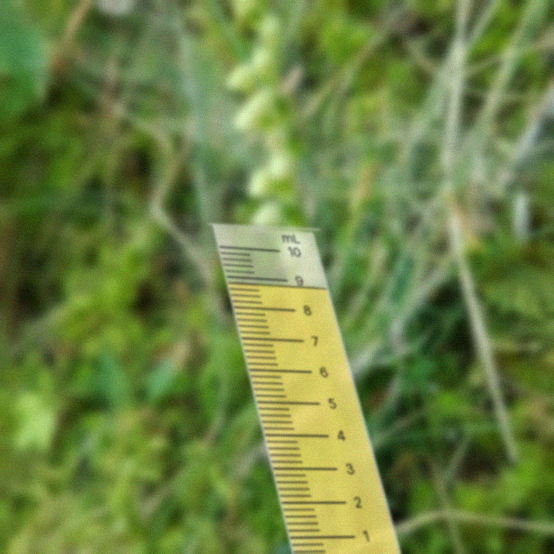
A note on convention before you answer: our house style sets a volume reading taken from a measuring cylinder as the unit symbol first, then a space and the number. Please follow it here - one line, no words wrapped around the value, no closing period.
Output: mL 8.8
